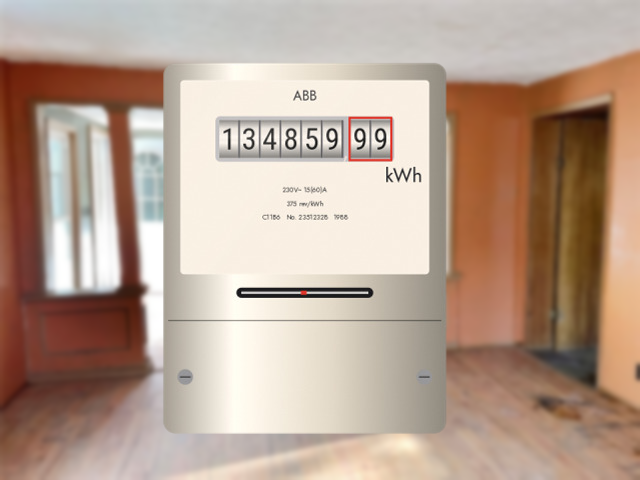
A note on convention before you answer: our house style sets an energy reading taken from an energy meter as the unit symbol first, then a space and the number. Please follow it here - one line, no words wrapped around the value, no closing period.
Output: kWh 134859.99
